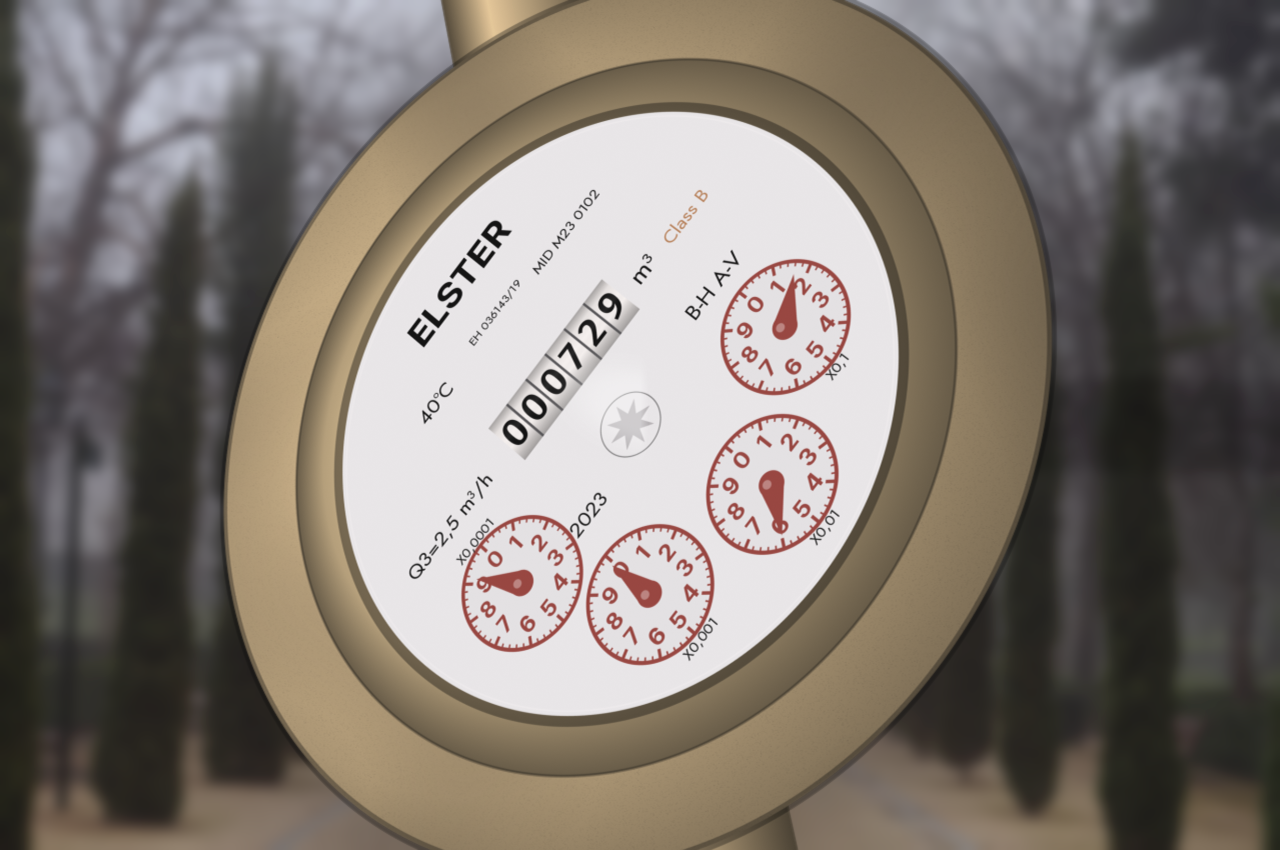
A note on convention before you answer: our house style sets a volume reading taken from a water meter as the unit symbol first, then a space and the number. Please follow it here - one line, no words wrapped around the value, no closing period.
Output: m³ 729.1599
